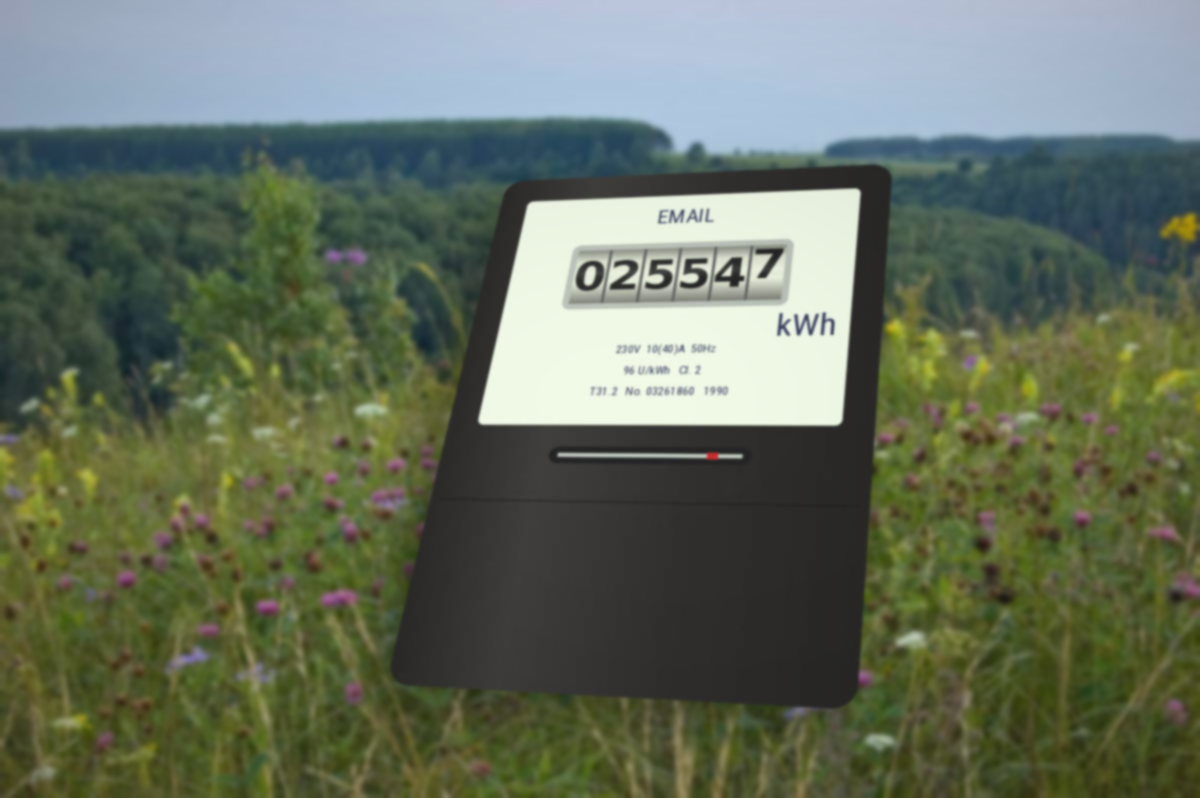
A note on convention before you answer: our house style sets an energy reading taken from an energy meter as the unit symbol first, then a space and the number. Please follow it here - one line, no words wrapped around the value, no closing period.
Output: kWh 25547
